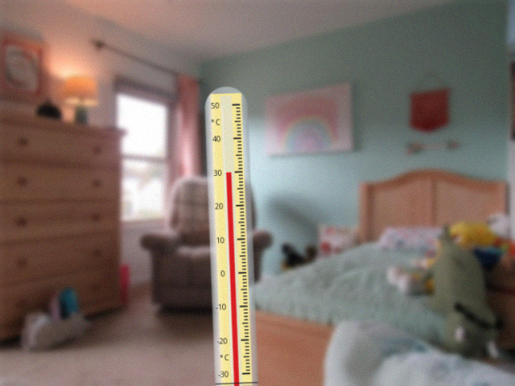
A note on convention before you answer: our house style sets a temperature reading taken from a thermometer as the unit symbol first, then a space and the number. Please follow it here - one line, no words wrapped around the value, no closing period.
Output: °C 30
